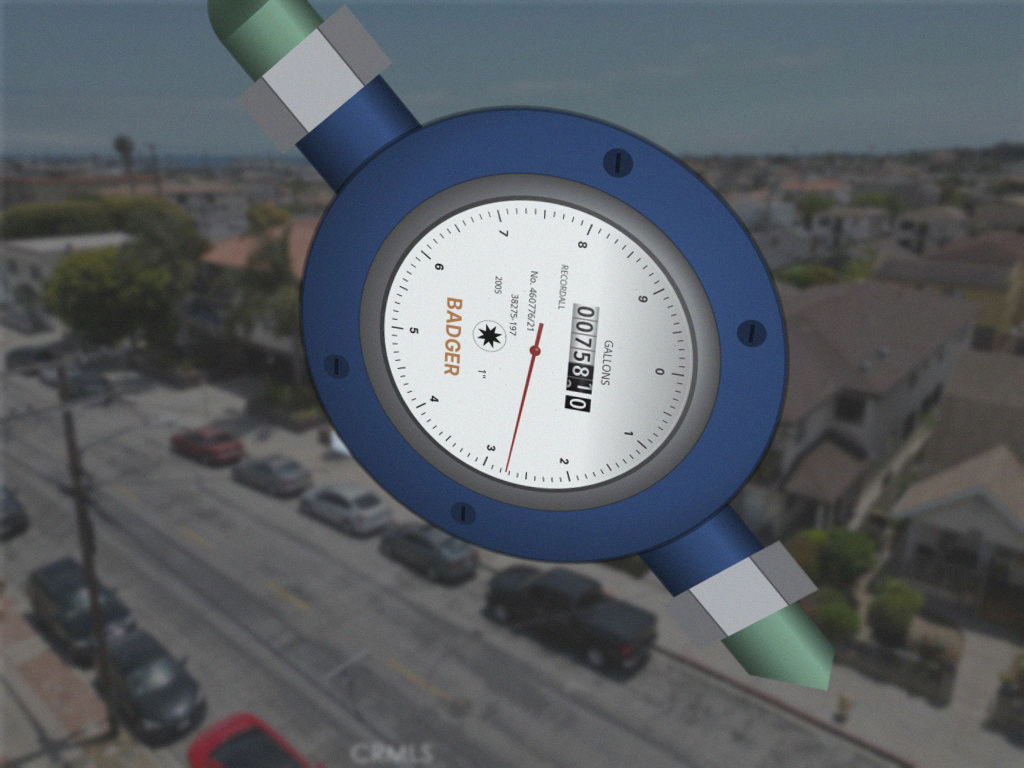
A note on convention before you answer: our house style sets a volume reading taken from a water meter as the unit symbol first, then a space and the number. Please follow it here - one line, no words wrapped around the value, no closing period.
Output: gal 75812.7
